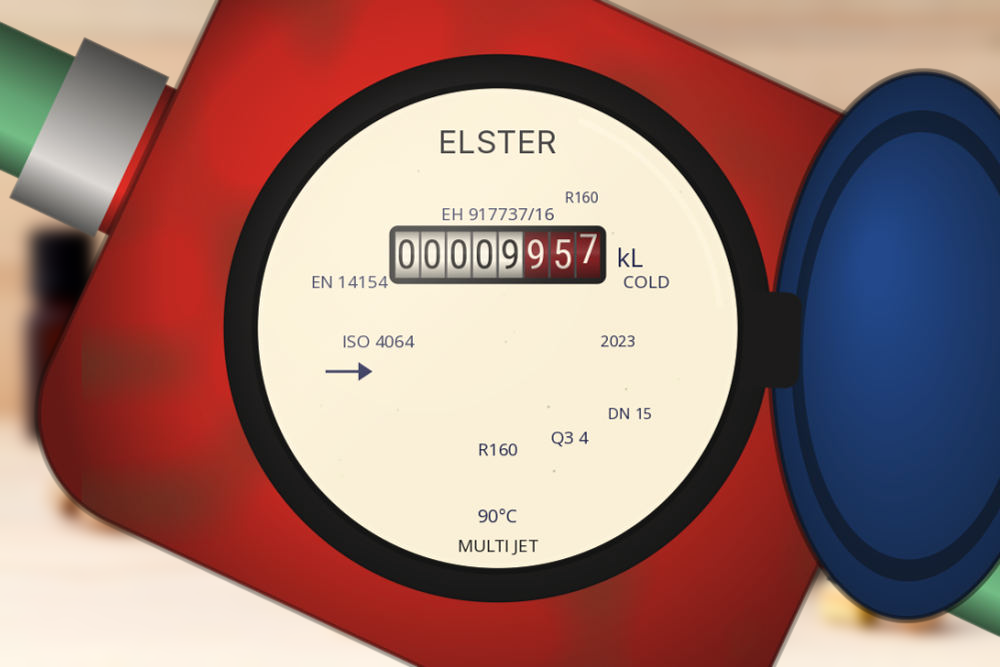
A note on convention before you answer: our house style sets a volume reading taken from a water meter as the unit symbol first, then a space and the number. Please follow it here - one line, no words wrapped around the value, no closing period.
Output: kL 9.957
